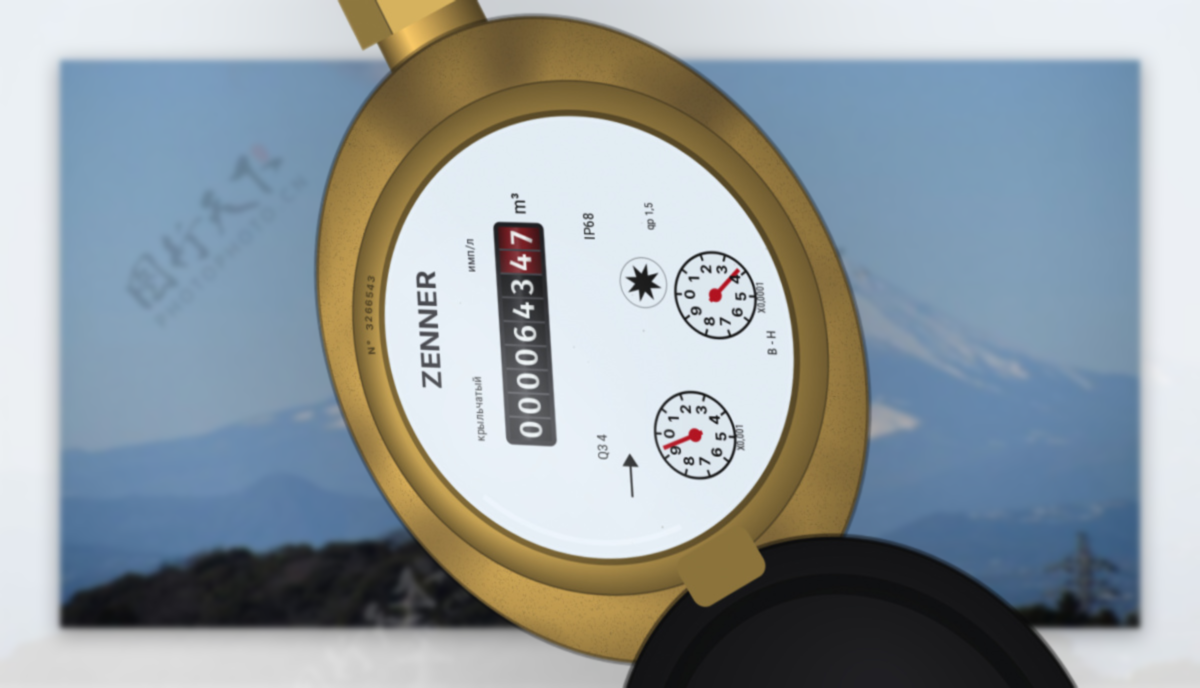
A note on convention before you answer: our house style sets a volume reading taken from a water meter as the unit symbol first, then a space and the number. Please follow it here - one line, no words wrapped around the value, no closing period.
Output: m³ 643.4693
